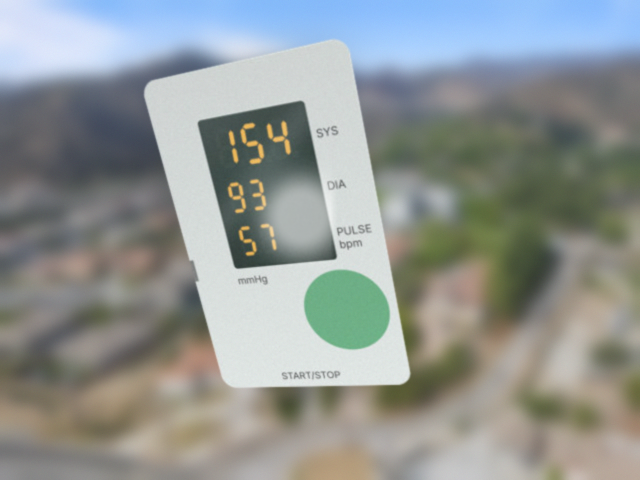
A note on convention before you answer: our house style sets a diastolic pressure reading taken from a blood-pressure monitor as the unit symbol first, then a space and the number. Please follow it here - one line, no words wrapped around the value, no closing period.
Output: mmHg 93
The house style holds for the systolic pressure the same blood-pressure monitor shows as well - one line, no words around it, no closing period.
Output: mmHg 154
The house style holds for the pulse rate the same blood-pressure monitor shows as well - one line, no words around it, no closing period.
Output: bpm 57
